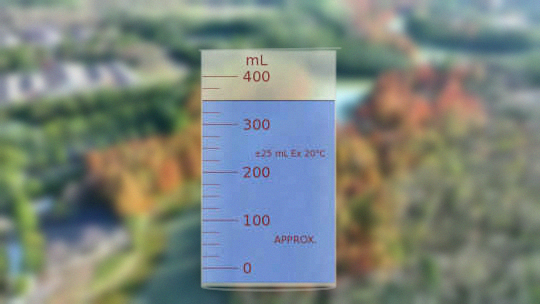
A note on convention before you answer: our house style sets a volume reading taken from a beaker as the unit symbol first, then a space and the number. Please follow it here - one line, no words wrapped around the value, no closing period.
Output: mL 350
